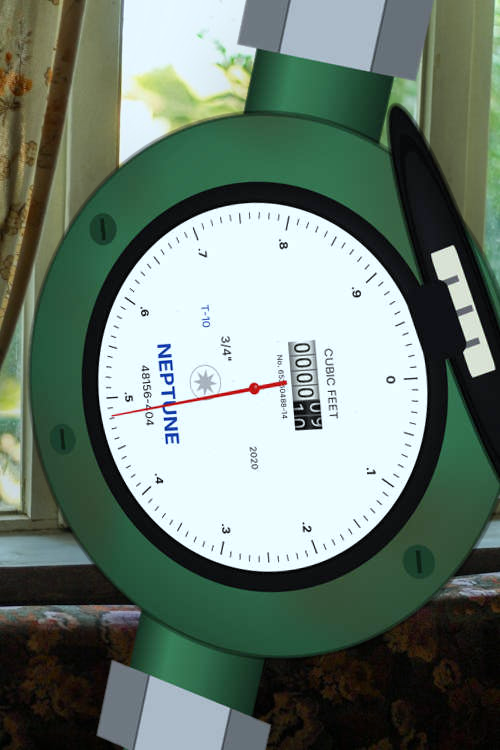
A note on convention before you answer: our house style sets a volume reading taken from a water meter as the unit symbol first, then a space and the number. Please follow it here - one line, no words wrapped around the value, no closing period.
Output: ft³ 9.48
